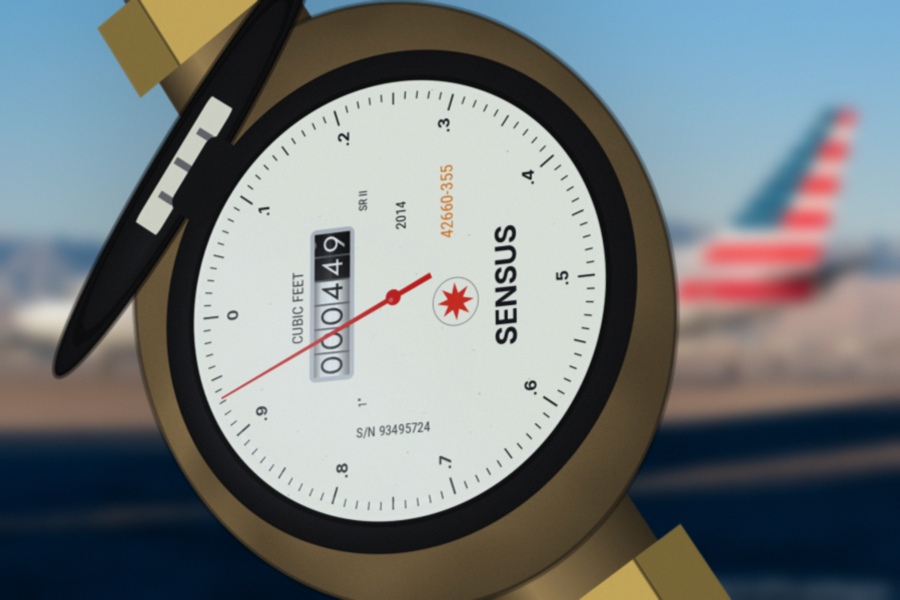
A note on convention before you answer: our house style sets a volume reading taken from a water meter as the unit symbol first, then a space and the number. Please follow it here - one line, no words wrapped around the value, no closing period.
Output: ft³ 448.93
